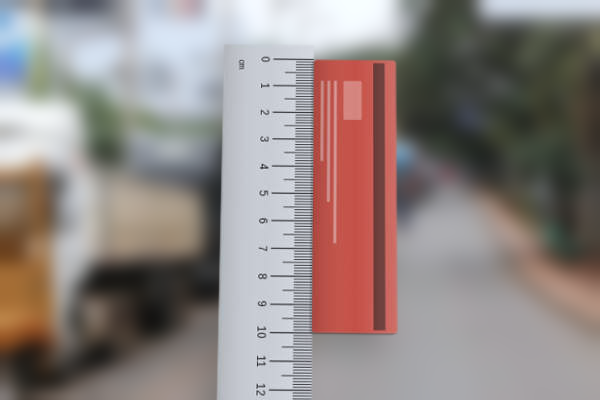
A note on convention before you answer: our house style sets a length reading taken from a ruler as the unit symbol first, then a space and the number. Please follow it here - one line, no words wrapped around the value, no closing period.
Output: cm 10
